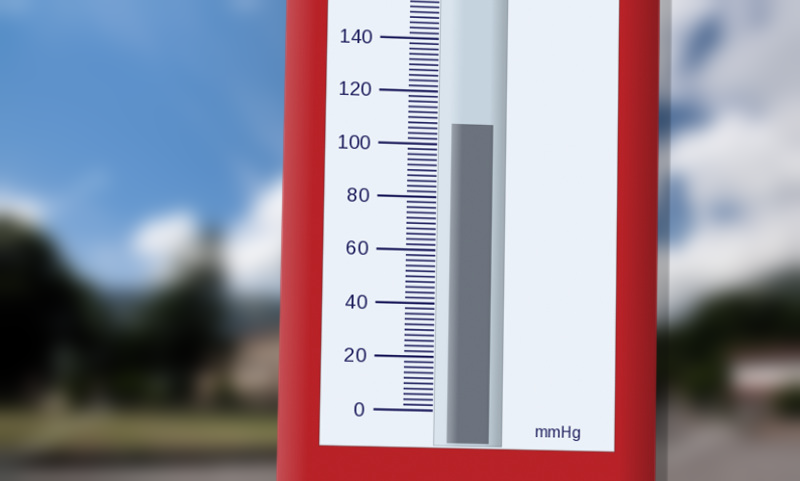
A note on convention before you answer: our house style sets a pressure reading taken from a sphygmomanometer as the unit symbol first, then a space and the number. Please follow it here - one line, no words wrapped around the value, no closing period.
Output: mmHg 108
